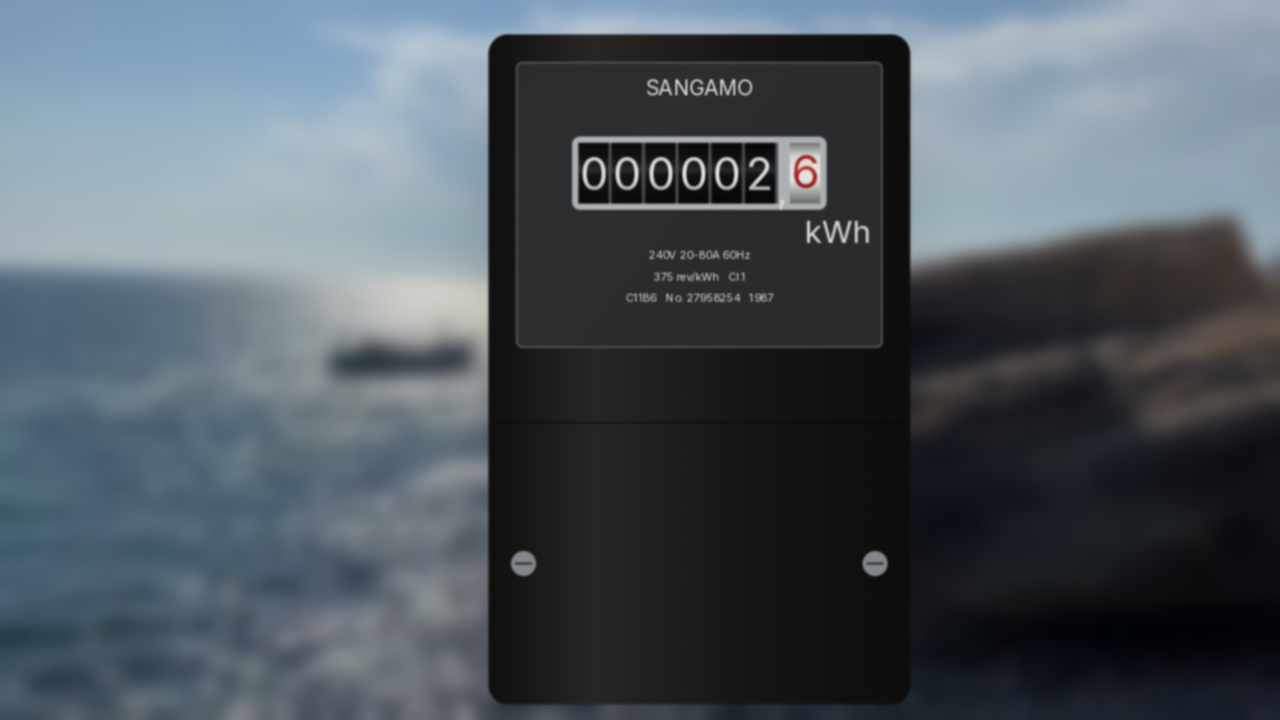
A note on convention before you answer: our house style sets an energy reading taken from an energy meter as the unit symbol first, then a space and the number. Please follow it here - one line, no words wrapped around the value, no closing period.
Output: kWh 2.6
